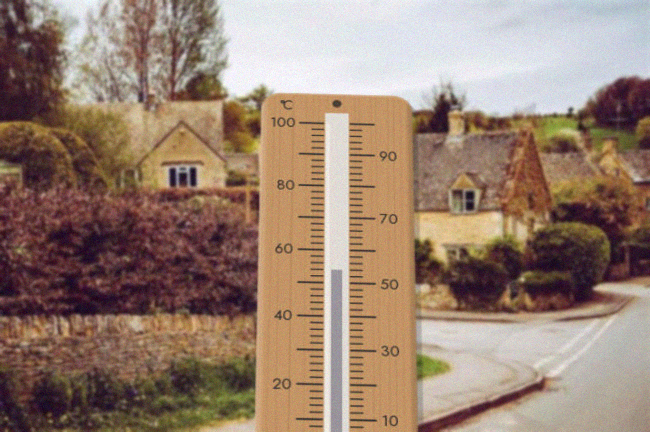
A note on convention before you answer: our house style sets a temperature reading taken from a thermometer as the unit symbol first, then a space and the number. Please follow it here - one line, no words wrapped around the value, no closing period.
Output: °C 54
